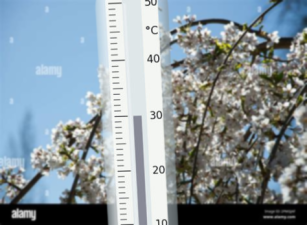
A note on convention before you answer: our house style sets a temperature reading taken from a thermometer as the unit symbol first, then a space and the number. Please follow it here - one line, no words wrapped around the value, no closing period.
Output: °C 30
